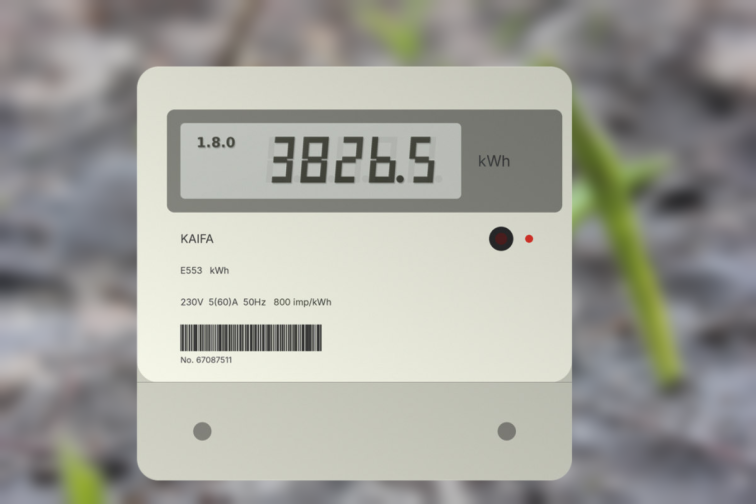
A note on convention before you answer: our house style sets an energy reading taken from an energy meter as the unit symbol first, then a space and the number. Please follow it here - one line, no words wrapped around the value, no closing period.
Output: kWh 3826.5
